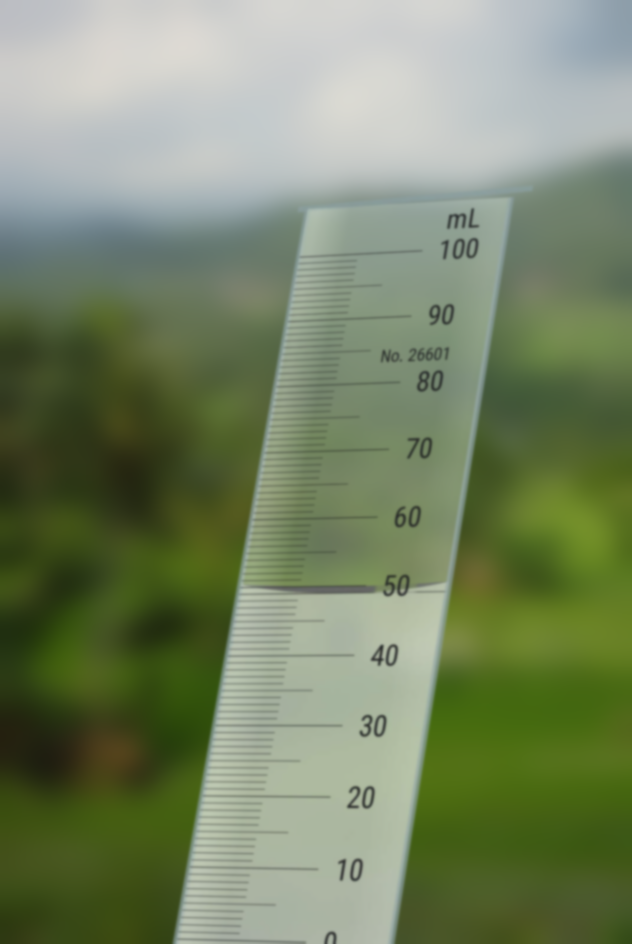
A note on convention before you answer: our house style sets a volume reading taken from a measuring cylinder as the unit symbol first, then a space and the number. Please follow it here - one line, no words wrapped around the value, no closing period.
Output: mL 49
